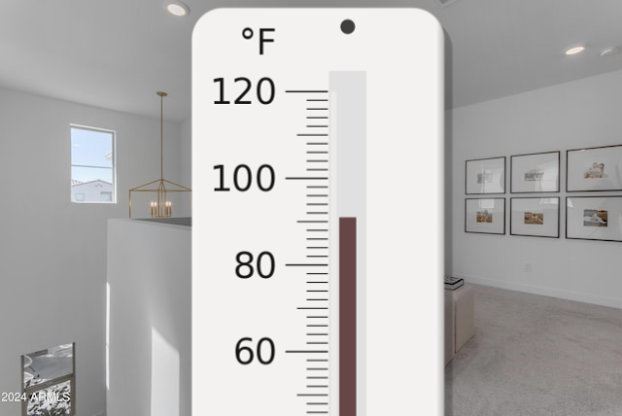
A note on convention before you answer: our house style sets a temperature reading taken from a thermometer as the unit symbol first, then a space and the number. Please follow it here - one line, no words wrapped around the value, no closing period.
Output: °F 91
